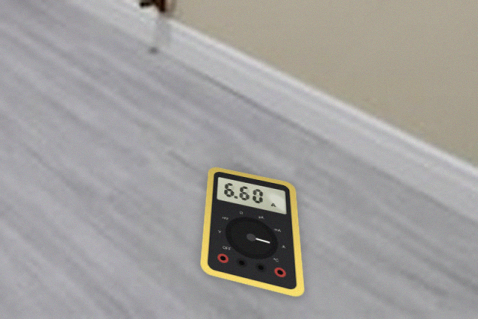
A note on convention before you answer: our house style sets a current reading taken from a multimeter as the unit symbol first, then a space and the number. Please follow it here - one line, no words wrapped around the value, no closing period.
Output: A 6.60
